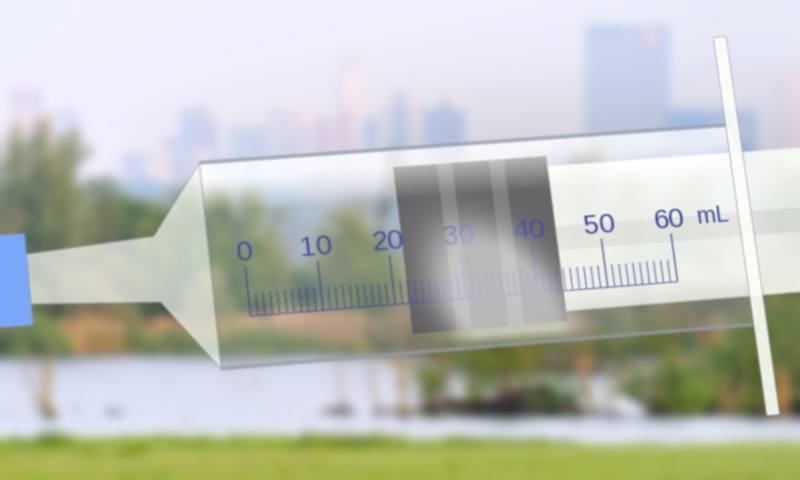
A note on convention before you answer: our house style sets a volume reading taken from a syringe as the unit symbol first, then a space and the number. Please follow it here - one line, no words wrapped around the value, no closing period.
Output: mL 22
